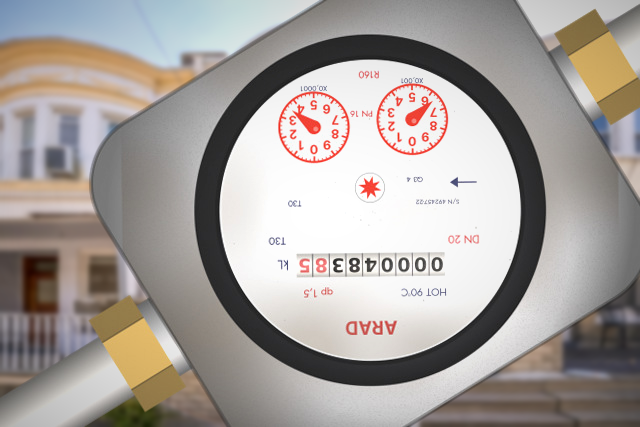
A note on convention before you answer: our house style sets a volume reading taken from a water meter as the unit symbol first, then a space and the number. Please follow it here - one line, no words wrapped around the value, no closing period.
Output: kL 483.8563
